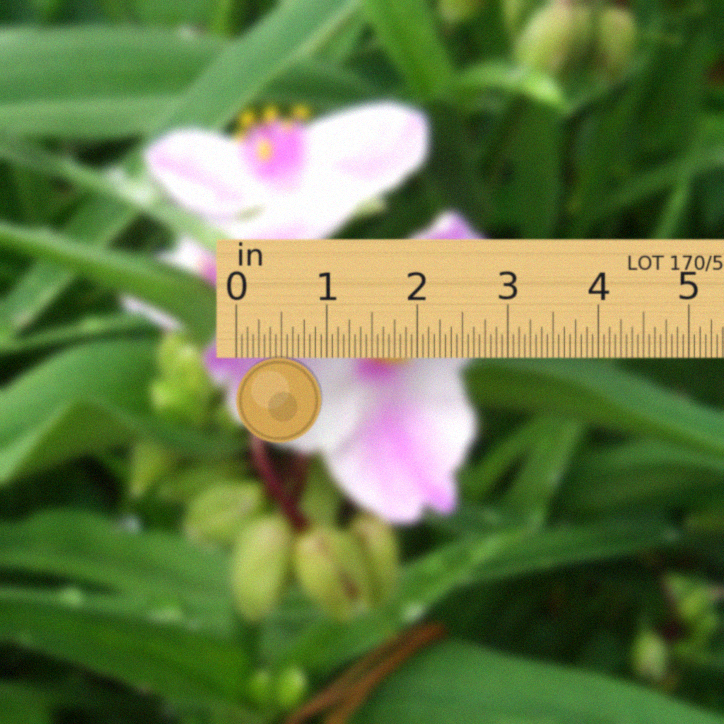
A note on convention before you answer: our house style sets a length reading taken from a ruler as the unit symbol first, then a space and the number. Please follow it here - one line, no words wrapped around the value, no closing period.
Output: in 0.9375
